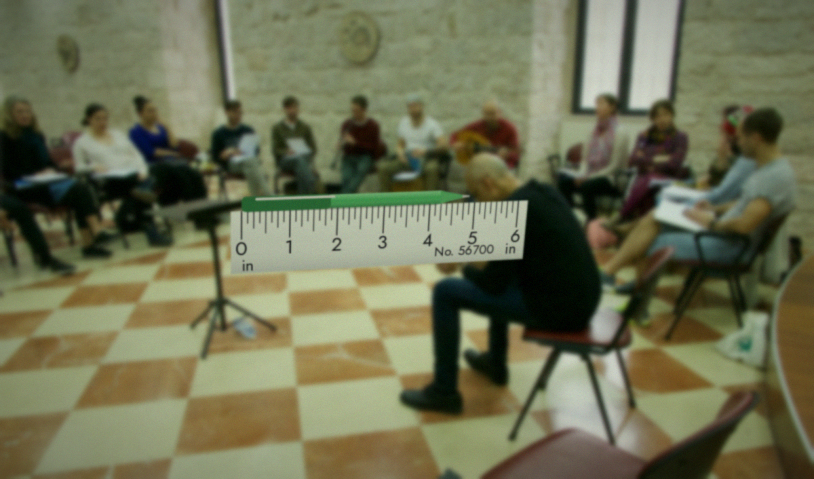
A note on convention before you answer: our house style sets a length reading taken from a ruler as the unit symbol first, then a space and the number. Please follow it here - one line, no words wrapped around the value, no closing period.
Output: in 4.875
